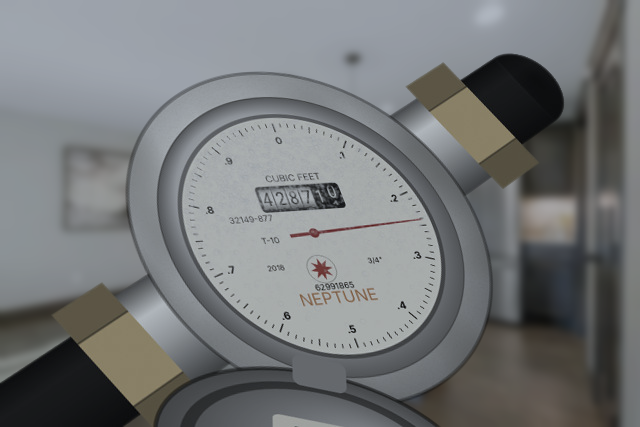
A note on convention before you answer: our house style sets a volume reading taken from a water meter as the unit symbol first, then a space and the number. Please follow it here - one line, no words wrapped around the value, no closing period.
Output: ft³ 428710.24
